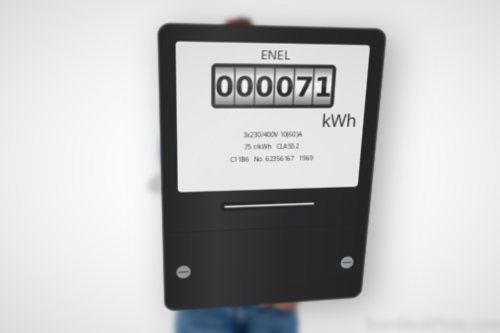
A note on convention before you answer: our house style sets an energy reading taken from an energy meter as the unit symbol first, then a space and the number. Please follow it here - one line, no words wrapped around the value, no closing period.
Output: kWh 71
